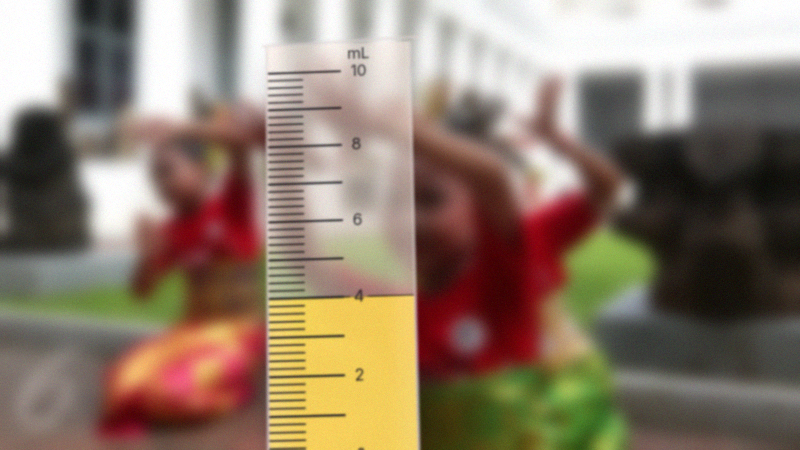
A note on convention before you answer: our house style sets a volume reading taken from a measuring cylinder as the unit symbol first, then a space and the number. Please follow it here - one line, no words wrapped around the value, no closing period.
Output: mL 4
